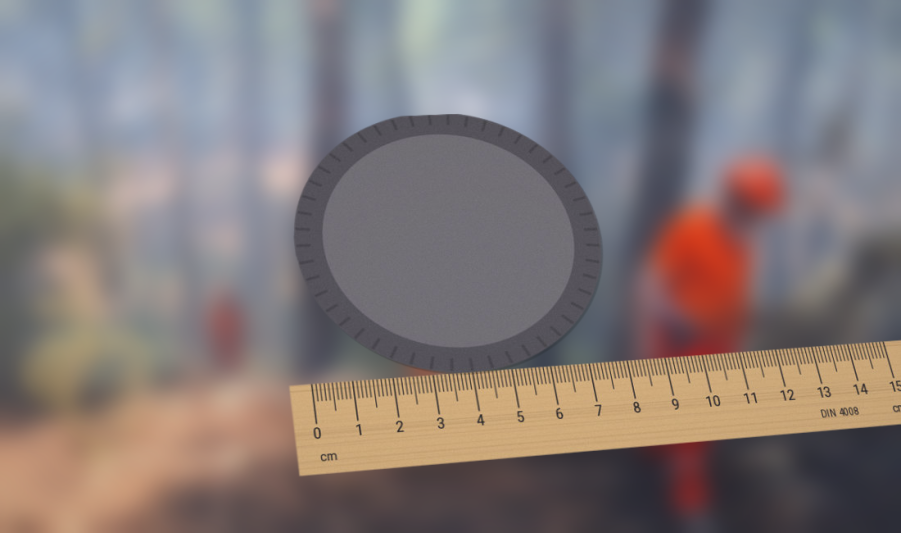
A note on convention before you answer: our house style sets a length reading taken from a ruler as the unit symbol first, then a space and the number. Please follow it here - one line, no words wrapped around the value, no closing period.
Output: cm 8
